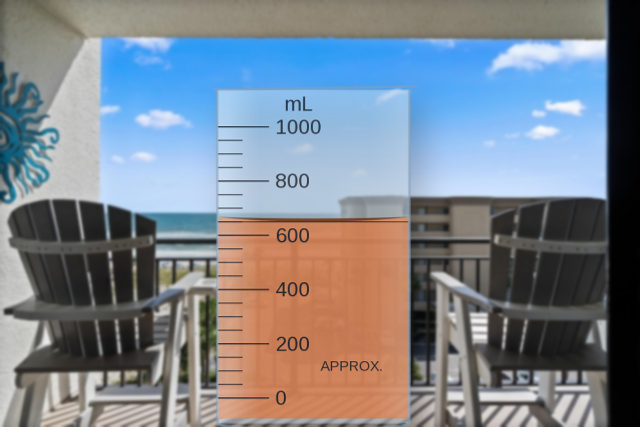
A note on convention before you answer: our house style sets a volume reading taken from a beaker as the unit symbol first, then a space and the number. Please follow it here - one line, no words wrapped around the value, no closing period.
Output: mL 650
